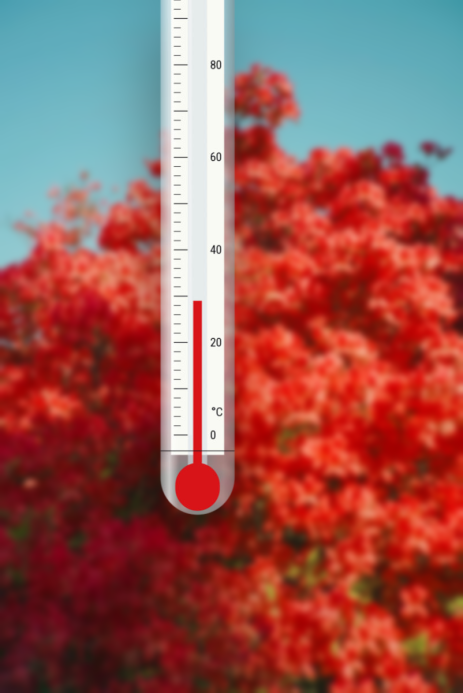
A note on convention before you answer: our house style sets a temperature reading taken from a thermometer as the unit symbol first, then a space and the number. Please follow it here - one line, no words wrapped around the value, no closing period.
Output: °C 29
